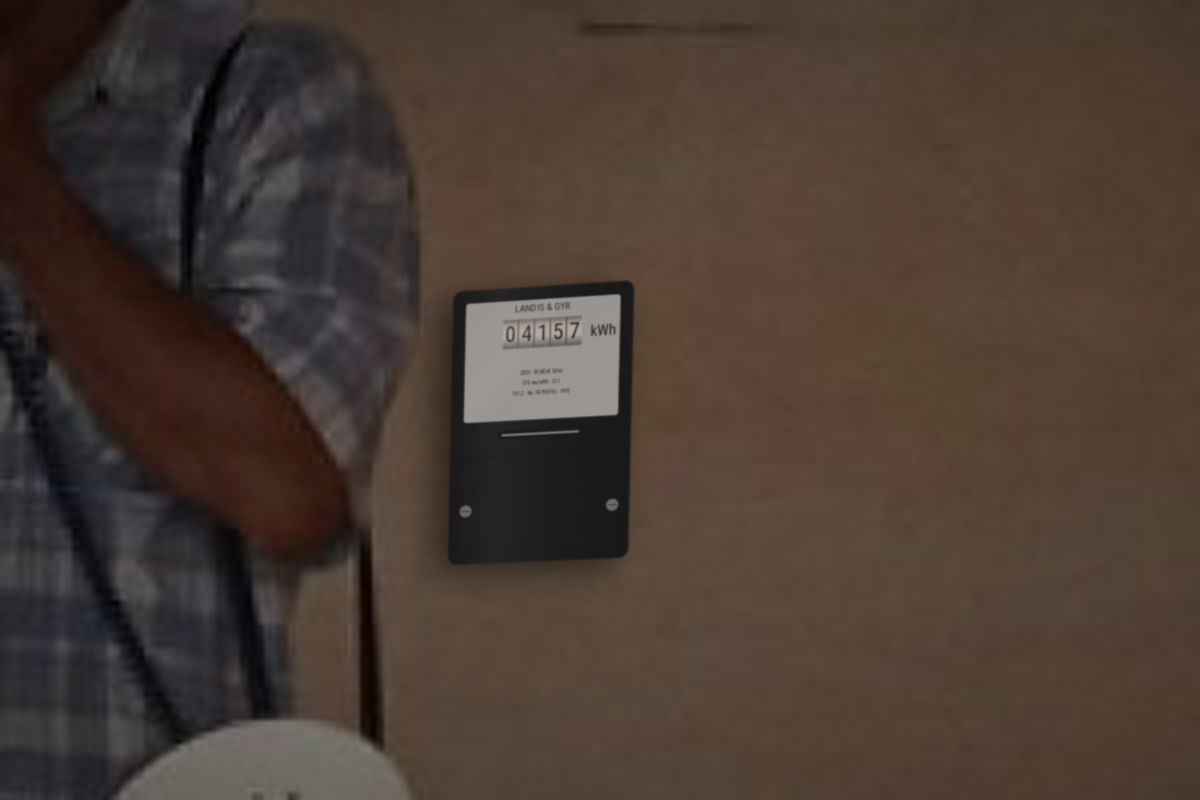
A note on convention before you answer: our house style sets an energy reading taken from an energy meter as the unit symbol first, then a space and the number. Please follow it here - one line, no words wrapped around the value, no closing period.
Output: kWh 4157
